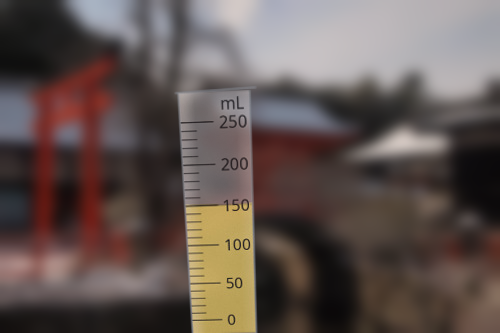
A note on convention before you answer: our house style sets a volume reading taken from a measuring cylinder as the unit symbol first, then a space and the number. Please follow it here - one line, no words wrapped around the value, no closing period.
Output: mL 150
